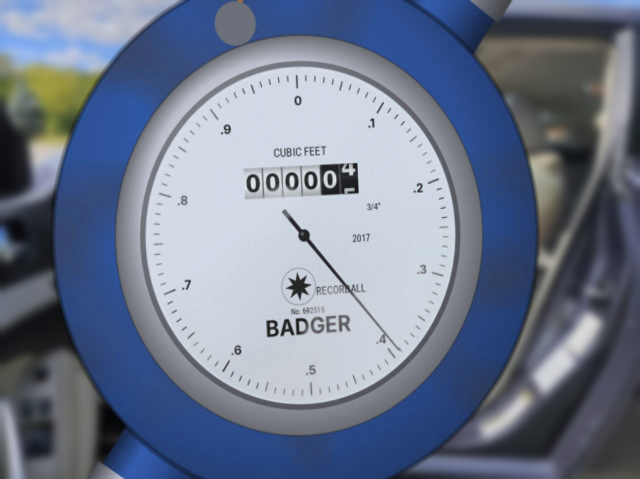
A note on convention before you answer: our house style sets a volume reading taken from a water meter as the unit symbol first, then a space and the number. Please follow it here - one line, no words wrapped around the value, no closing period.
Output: ft³ 4.39
